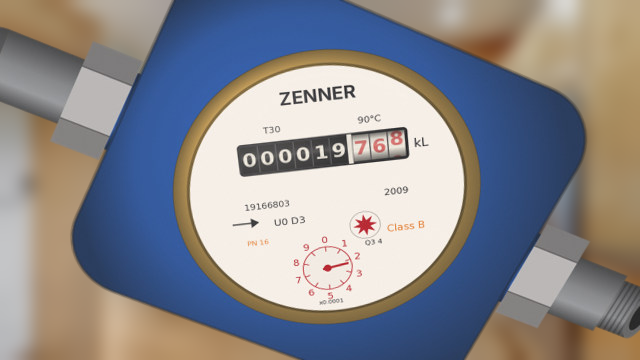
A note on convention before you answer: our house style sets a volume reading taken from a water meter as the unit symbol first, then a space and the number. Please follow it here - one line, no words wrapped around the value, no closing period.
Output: kL 19.7682
